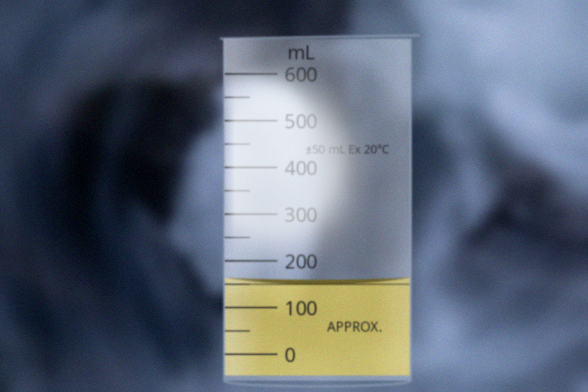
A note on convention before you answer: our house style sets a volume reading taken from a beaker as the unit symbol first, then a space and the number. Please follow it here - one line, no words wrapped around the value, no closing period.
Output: mL 150
